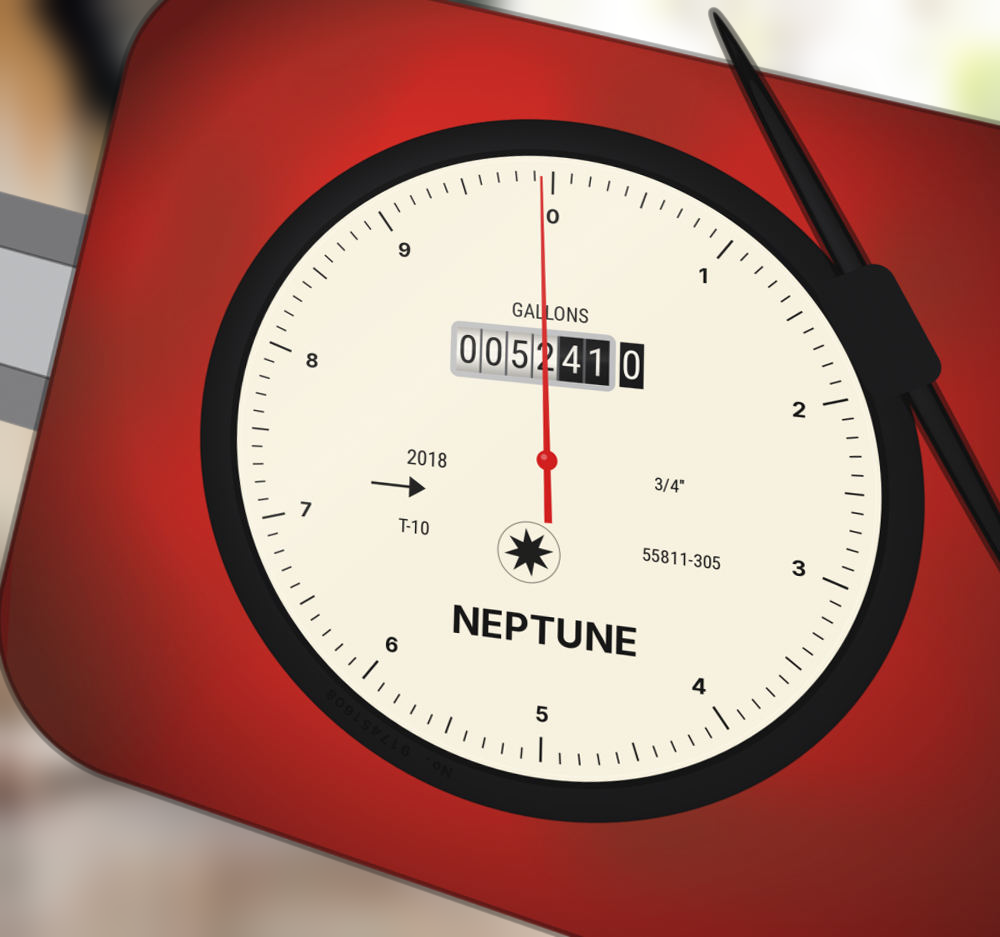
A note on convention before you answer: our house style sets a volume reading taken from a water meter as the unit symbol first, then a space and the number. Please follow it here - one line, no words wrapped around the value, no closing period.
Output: gal 52409.9
